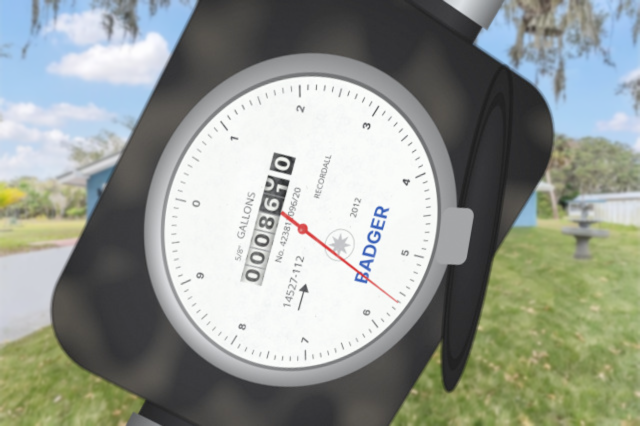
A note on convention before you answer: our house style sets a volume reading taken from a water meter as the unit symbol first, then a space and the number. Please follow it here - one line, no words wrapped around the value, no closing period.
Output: gal 8605.6
